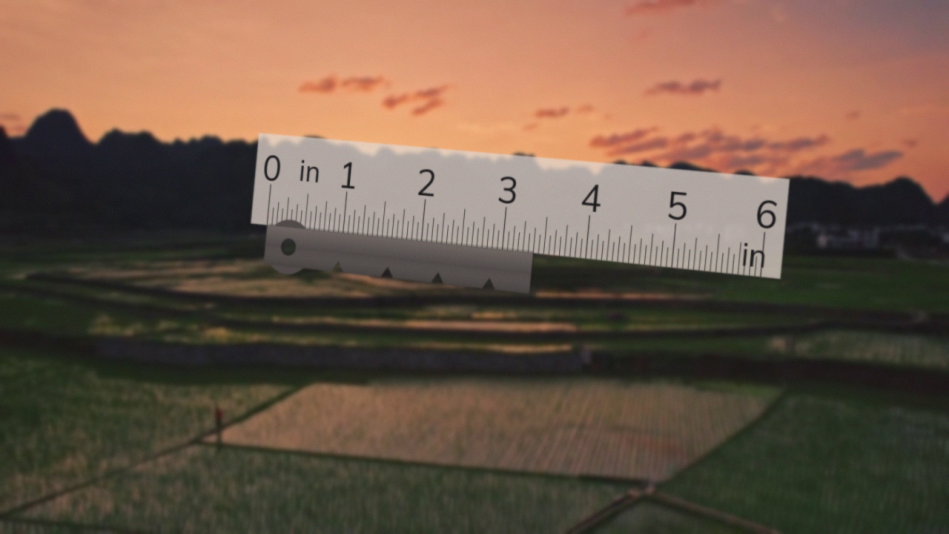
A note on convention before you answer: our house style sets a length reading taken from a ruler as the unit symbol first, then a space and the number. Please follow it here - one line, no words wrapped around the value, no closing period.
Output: in 3.375
